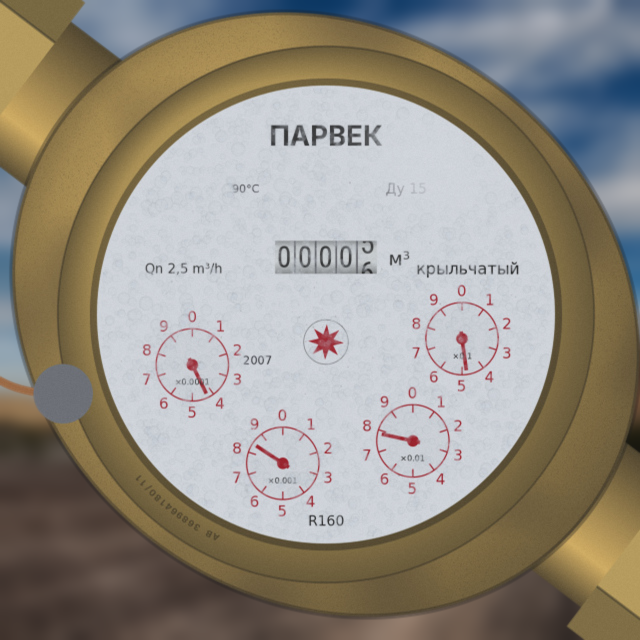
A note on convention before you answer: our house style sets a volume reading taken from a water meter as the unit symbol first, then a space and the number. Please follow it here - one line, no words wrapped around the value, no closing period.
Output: m³ 5.4784
